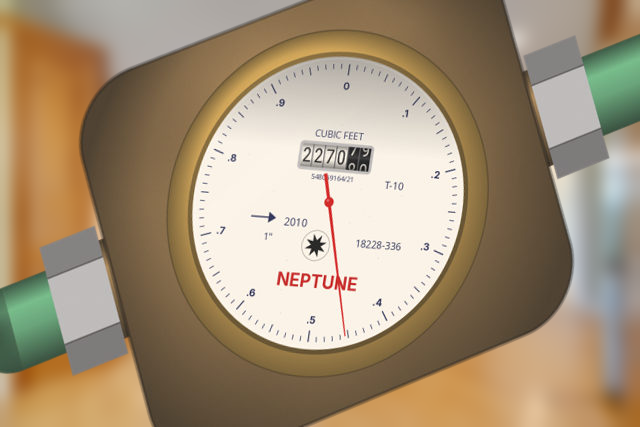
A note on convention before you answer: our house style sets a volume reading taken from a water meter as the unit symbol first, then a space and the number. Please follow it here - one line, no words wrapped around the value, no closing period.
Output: ft³ 227079.45
